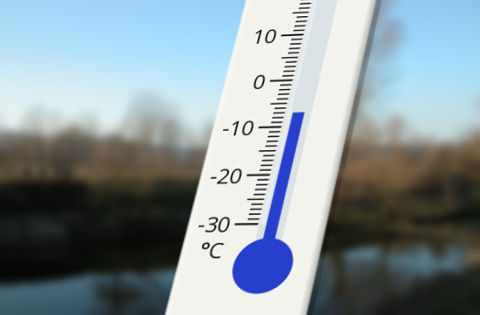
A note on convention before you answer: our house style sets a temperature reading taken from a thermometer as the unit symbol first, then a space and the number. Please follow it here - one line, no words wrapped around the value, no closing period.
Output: °C -7
